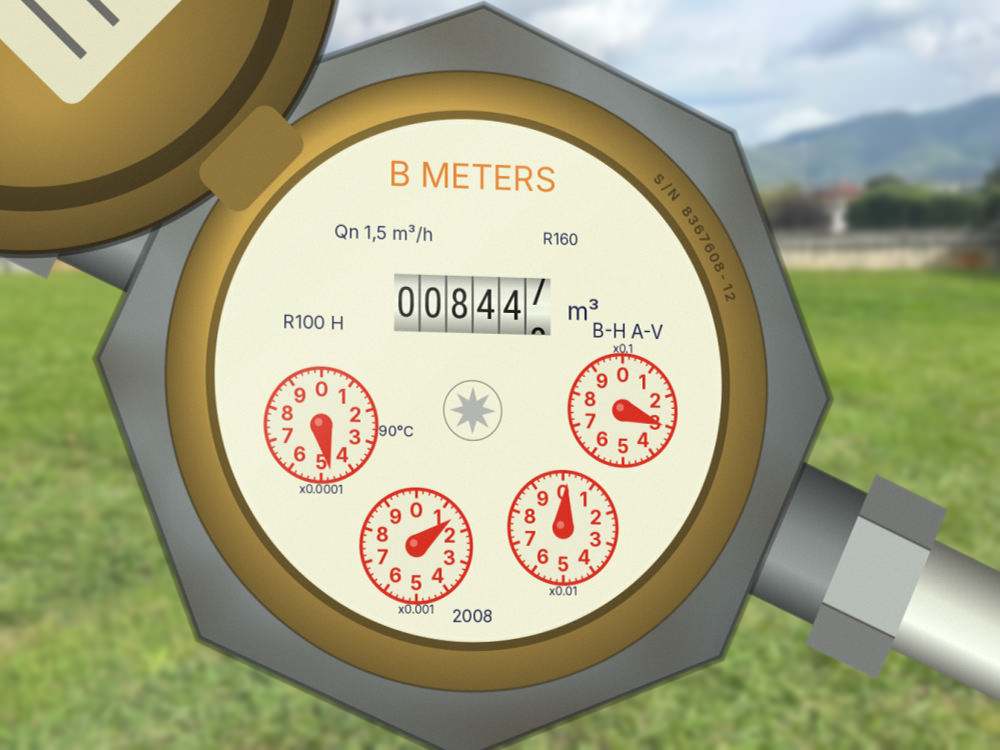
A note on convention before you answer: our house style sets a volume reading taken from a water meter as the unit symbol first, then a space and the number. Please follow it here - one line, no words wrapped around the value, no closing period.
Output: m³ 8447.3014
